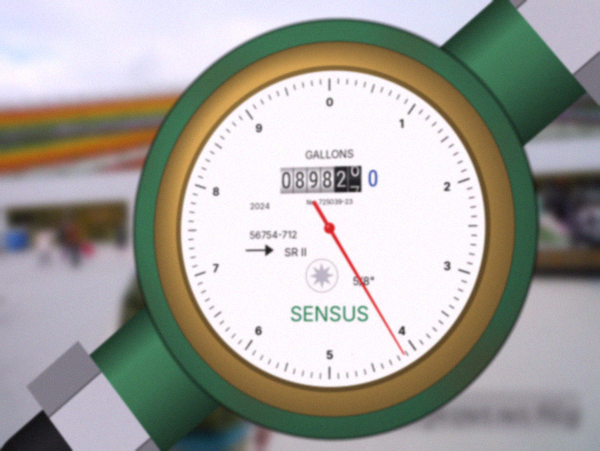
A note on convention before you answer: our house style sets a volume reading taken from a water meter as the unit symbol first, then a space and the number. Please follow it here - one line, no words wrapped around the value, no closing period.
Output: gal 898264.1
